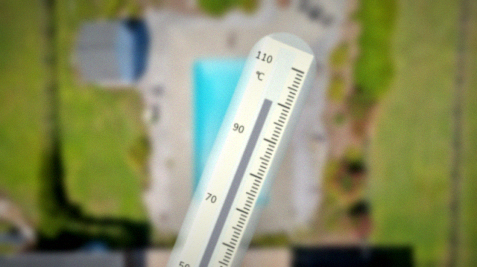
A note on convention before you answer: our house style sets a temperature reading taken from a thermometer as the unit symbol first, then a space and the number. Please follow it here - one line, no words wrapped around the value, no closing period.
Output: °C 100
